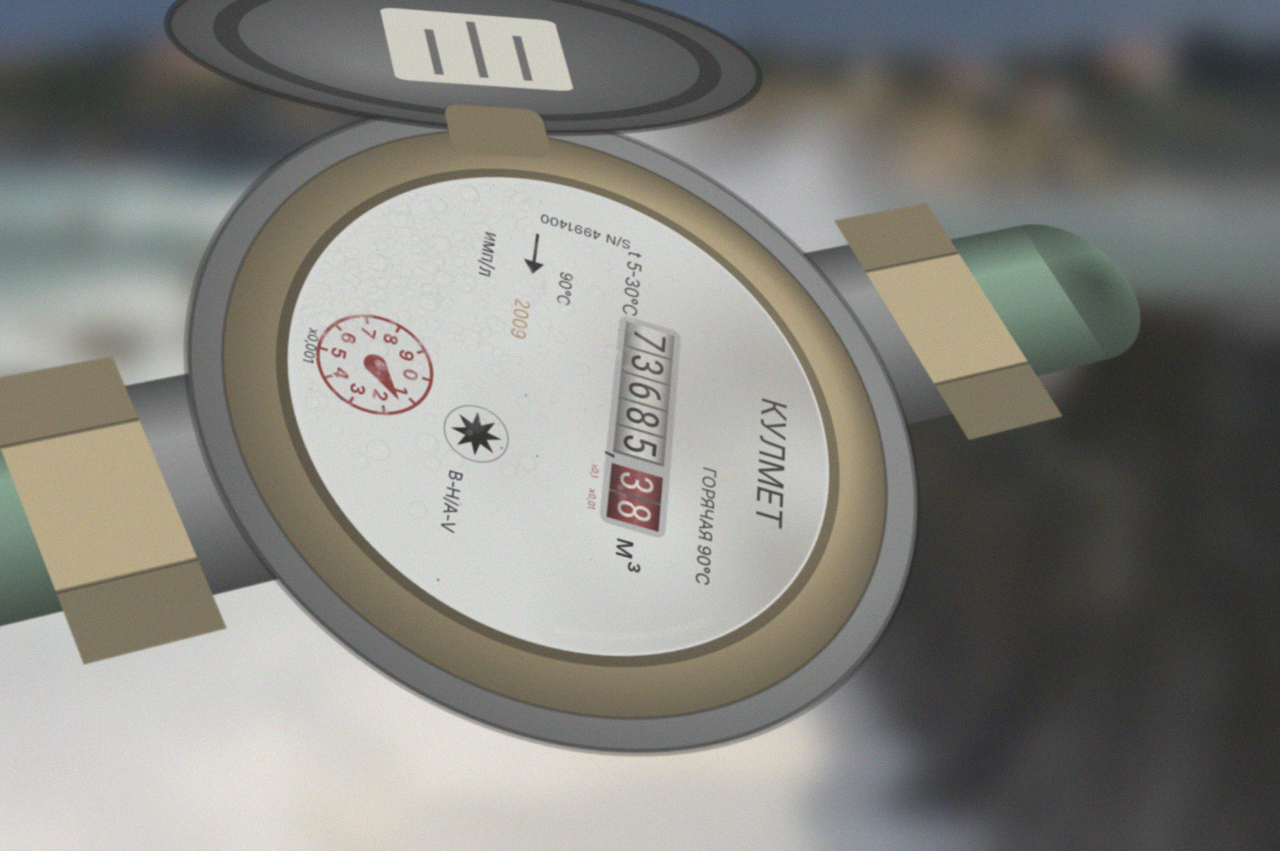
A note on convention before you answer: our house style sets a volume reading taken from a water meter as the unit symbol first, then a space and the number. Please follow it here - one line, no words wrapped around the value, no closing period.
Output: m³ 73685.381
